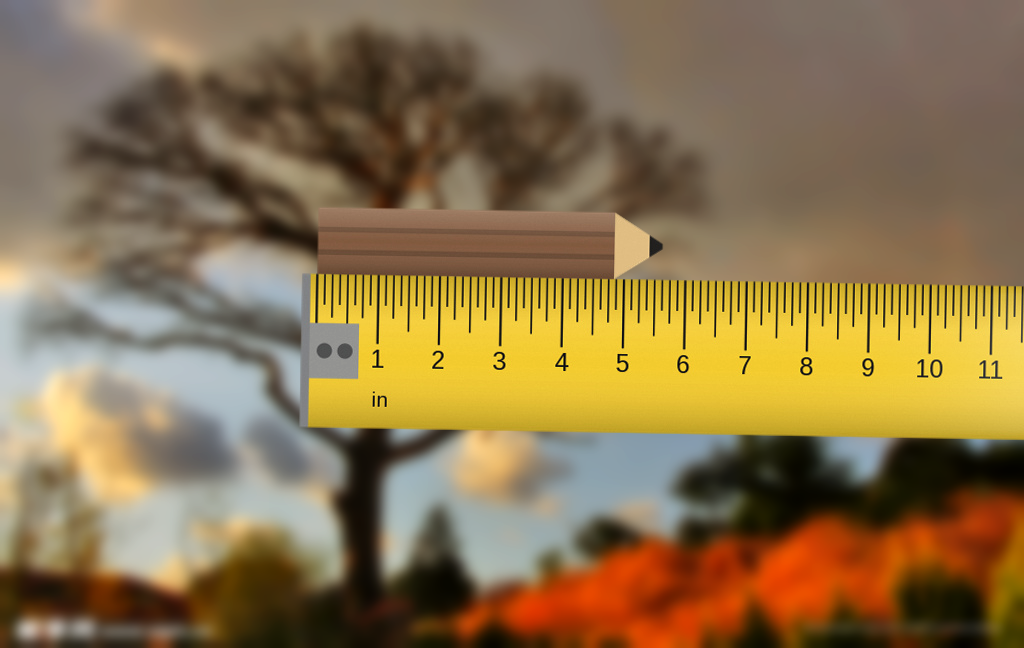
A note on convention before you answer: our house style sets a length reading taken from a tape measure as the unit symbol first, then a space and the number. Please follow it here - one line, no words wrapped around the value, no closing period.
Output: in 5.625
